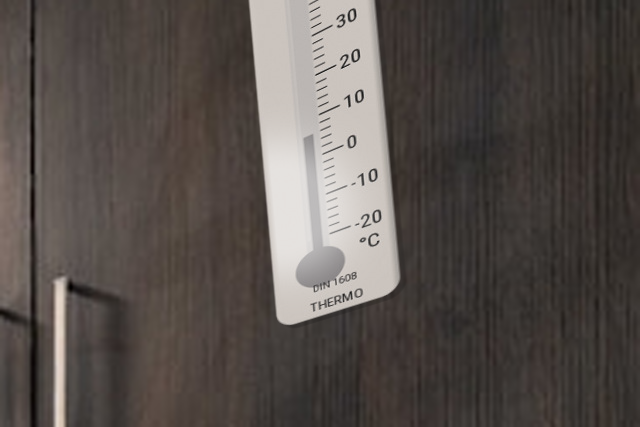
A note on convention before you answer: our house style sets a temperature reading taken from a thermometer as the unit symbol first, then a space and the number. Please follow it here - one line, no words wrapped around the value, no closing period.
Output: °C 6
